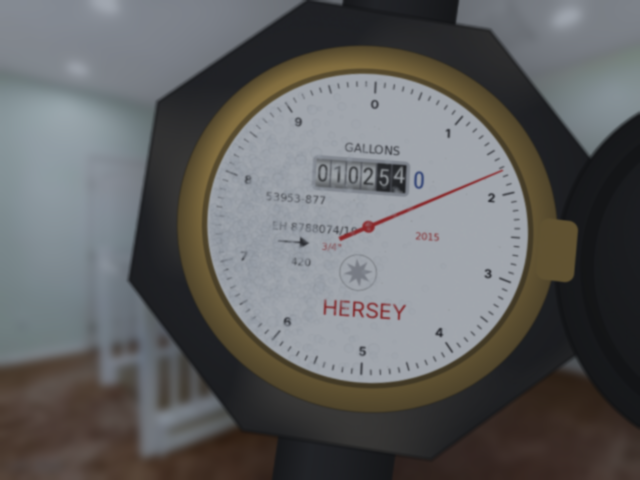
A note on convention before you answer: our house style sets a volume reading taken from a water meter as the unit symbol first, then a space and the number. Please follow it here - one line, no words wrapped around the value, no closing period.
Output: gal 102541.7
